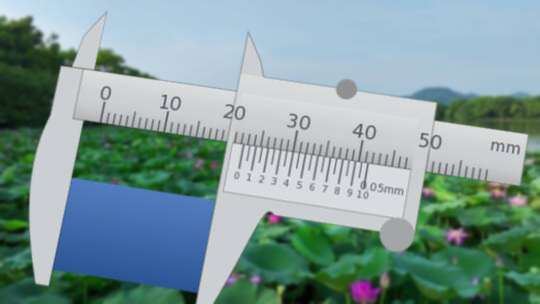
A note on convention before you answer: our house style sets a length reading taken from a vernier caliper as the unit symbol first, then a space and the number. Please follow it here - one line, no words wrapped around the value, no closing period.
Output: mm 22.4
